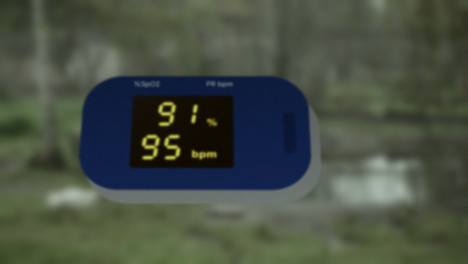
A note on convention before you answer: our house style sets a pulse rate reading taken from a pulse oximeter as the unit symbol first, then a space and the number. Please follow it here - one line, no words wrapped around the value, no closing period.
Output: bpm 95
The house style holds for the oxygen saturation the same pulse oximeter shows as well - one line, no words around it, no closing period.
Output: % 91
